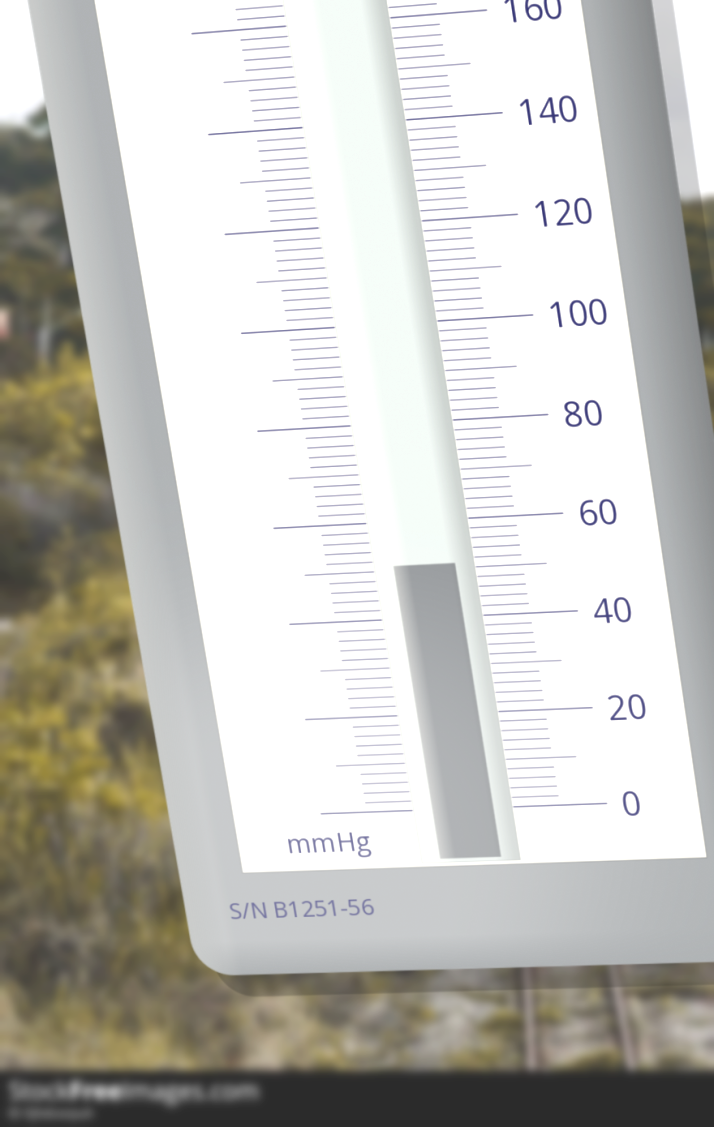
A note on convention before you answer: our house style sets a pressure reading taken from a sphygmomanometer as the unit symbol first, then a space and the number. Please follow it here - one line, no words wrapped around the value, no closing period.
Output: mmHg 51
